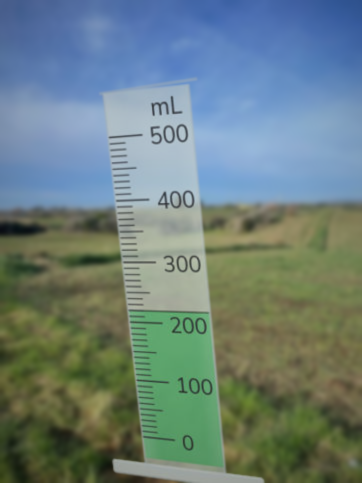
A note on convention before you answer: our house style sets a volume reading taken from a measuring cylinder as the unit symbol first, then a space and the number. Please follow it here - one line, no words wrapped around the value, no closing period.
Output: mL 220
